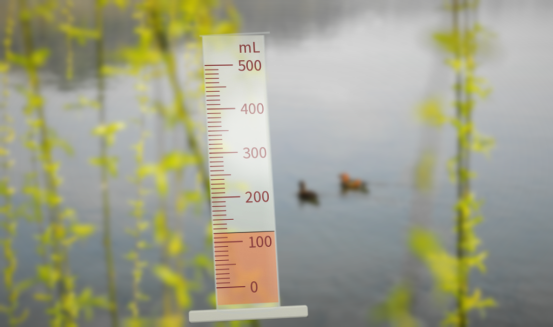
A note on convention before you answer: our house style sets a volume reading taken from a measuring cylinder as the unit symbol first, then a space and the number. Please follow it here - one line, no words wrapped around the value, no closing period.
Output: mL 120
